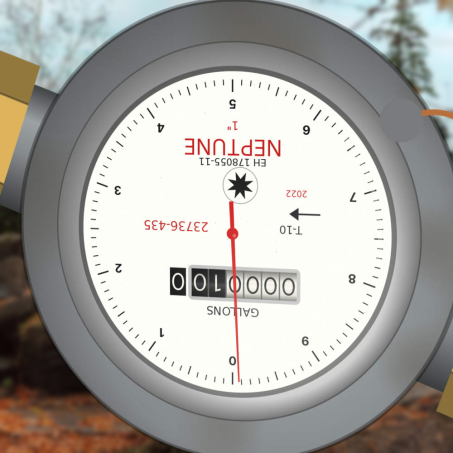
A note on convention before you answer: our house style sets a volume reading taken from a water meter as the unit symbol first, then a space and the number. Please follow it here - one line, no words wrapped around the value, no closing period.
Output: gal 99.9
